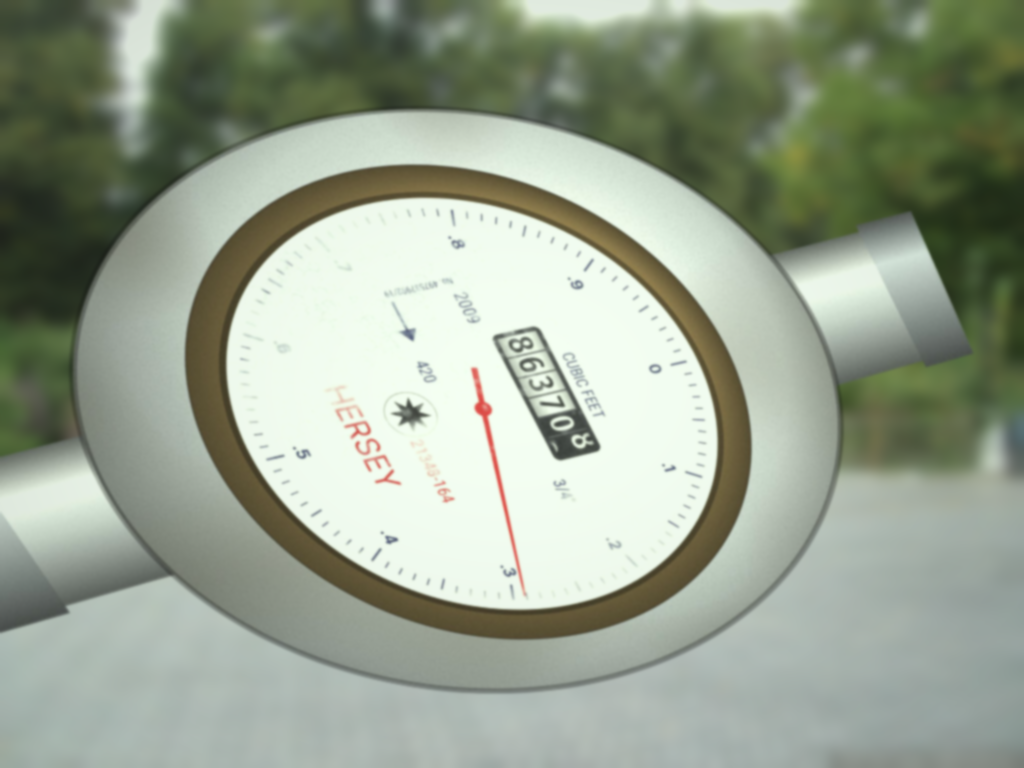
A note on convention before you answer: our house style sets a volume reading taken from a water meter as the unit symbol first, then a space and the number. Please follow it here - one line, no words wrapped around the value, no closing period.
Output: ft³ 863708.29
